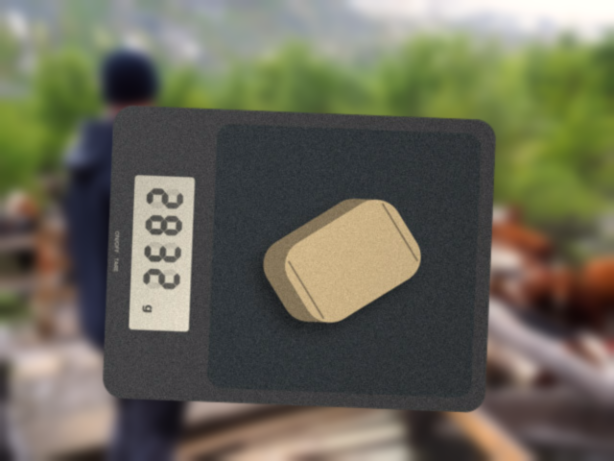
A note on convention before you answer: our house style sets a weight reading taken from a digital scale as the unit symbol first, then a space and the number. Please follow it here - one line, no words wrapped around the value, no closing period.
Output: g 2832
